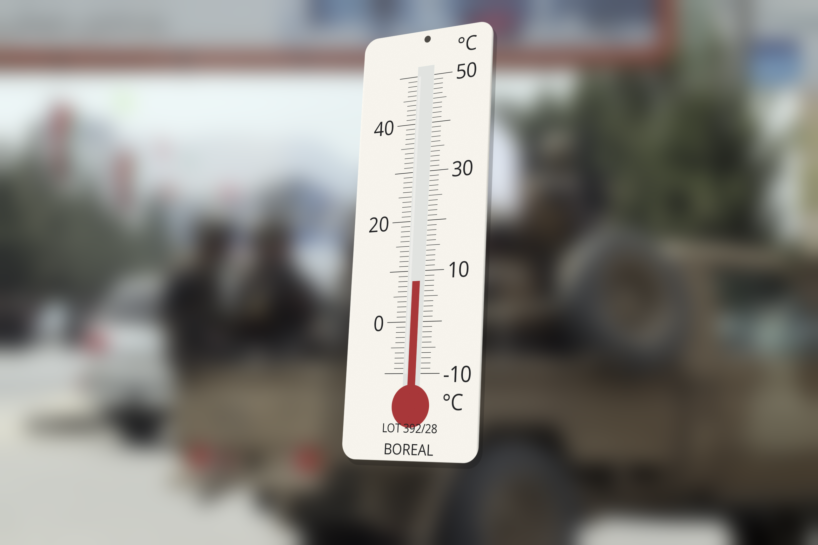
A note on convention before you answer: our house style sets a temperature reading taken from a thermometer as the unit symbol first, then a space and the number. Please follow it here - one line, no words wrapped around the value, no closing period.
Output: °C 8
